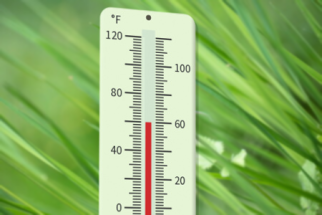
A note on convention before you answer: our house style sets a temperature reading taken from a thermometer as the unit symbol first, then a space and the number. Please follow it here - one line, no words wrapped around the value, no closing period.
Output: °F 60
